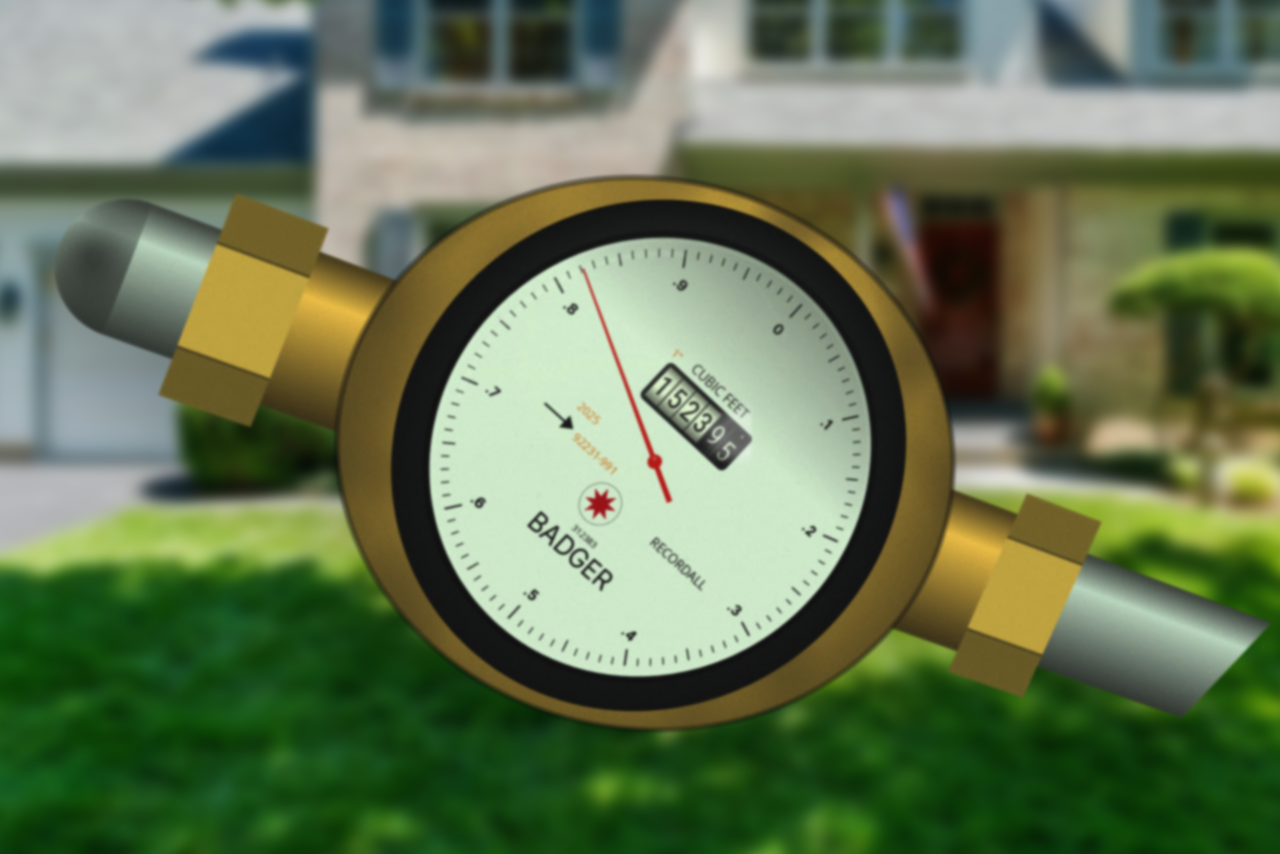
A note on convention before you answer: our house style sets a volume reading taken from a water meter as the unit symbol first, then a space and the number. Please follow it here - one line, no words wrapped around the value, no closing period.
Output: ft³ 152394.82
